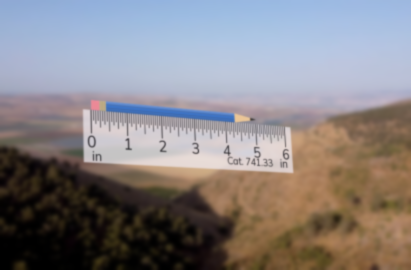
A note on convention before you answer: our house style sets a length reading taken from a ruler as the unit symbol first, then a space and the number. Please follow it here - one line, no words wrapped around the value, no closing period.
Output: in 5
